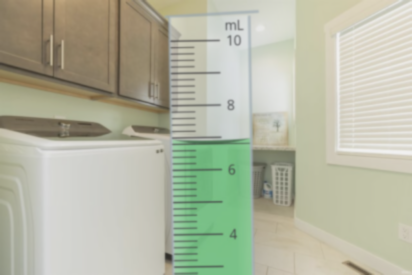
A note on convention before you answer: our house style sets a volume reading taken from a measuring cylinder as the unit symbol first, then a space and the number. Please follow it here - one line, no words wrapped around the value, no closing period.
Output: mL 6.8
